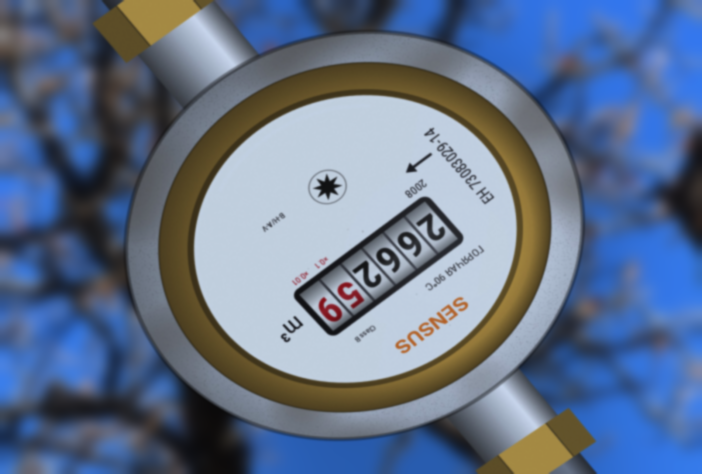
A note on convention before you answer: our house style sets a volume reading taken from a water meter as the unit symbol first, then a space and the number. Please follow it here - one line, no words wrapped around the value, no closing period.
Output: m³ 2662.59
